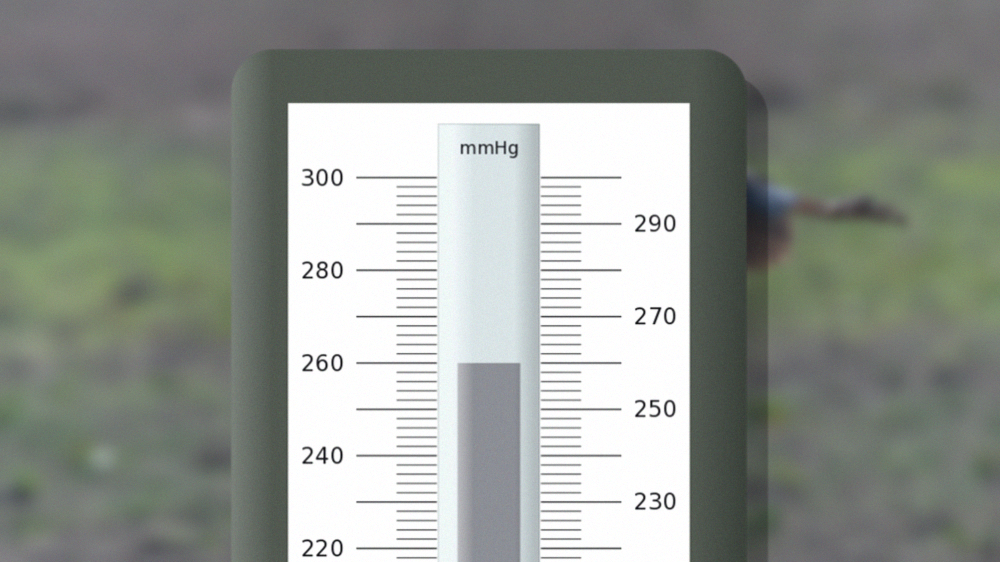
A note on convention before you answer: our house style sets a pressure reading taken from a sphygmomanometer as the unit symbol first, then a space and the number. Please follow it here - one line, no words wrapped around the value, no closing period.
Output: mmHg 260
